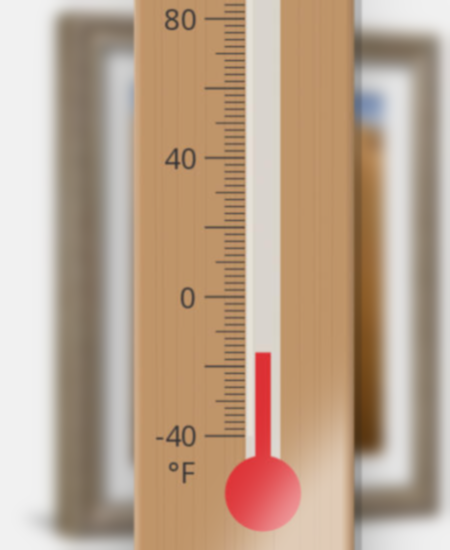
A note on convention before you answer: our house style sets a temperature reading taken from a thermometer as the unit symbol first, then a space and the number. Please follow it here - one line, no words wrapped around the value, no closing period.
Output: °F -16
